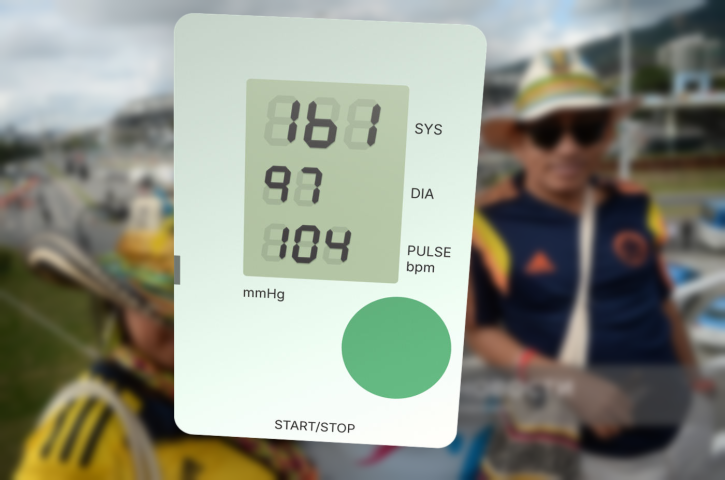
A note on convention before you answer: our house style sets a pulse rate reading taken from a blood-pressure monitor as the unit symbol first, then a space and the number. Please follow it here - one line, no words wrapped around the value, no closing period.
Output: bpm 104
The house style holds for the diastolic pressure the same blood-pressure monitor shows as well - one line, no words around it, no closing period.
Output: mmHg 97
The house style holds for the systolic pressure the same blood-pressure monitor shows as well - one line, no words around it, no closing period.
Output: mmHg 161
